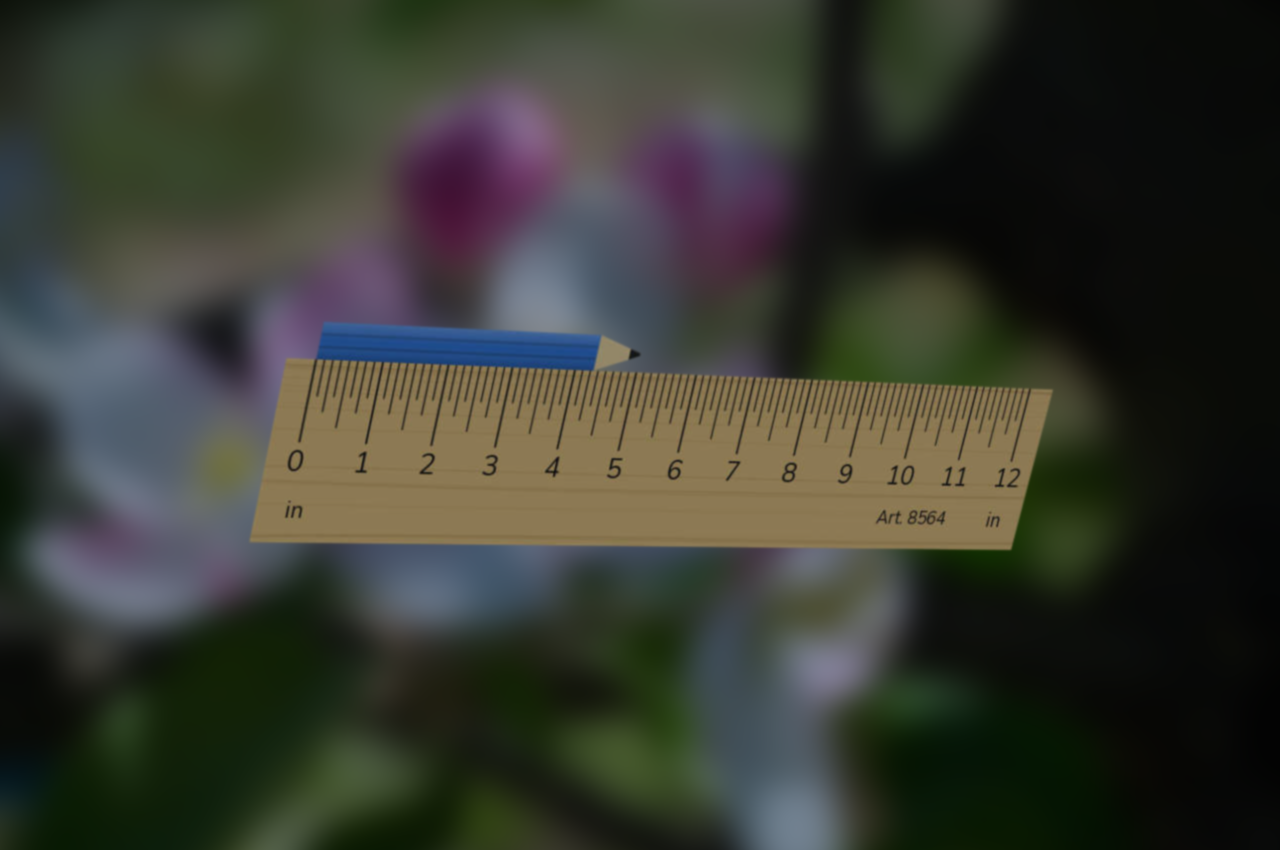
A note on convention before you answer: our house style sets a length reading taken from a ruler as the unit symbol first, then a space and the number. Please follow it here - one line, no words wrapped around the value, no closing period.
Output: in 5
